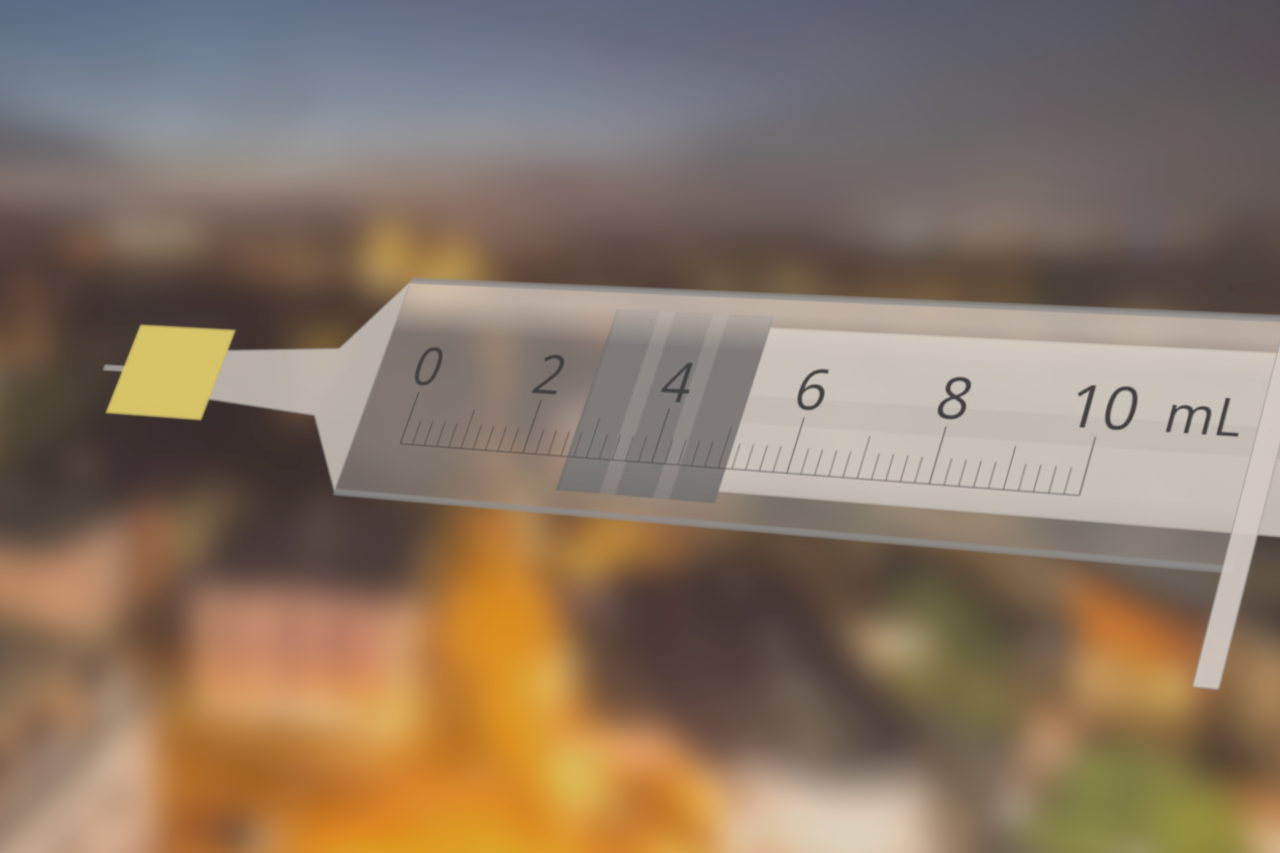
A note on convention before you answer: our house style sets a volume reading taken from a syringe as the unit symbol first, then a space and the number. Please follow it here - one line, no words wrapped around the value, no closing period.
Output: mL 2.7
